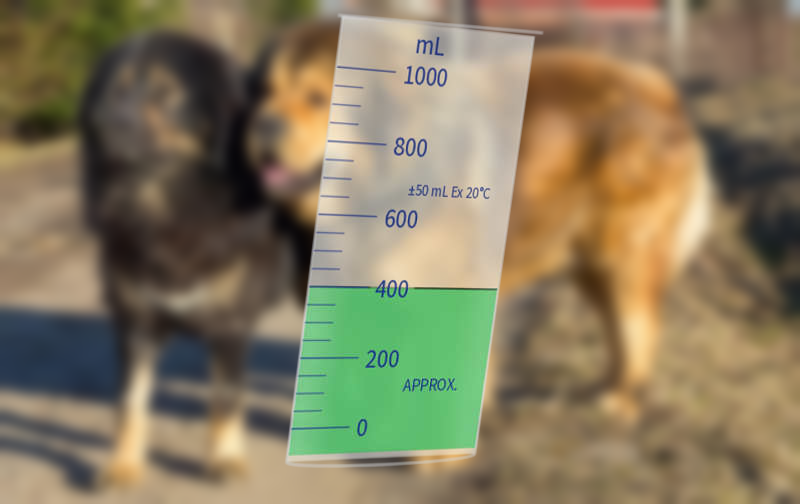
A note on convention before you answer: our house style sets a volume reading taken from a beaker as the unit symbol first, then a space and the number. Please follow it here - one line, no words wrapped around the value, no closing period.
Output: mL 400
